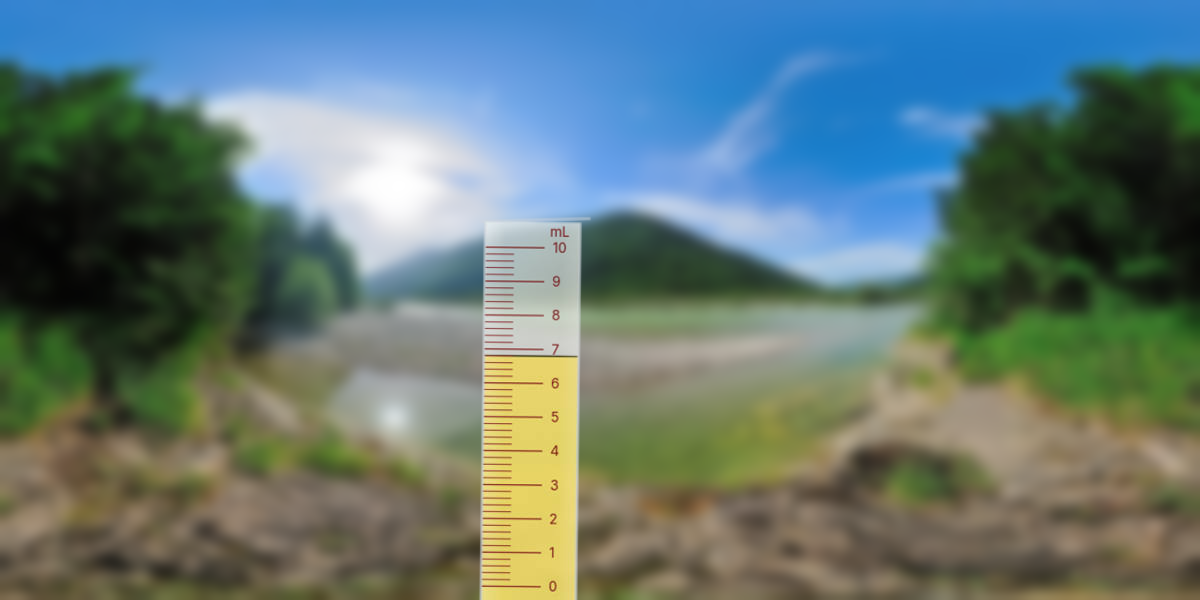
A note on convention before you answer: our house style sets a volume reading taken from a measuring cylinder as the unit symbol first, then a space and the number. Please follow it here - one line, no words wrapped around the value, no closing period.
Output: mL 6.8
